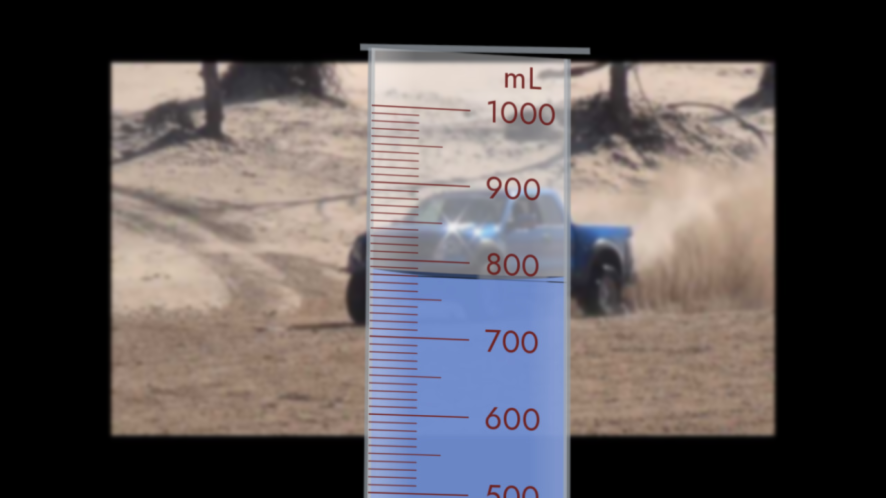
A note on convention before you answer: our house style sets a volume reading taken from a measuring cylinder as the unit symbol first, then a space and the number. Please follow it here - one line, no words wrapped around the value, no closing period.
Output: mL 780
